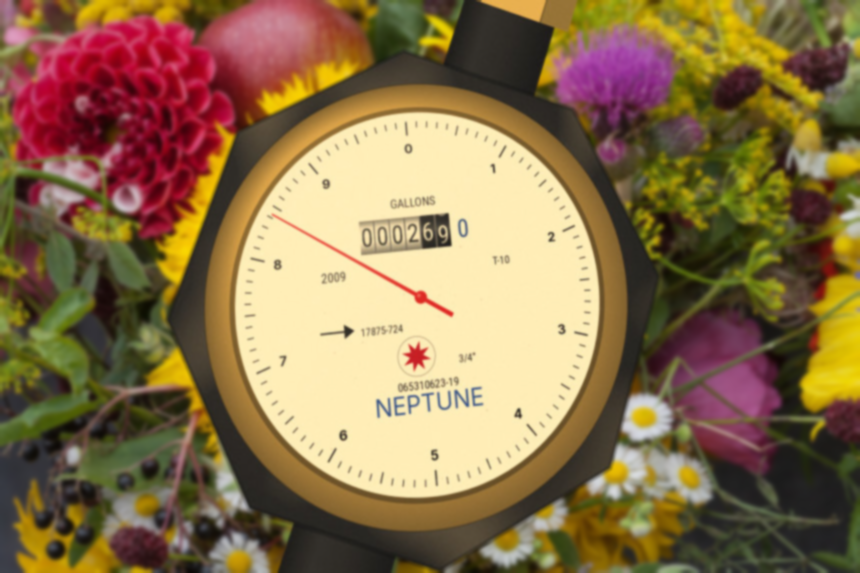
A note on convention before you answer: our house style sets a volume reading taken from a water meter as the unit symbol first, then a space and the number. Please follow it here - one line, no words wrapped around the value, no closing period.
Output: gal 2688.4
